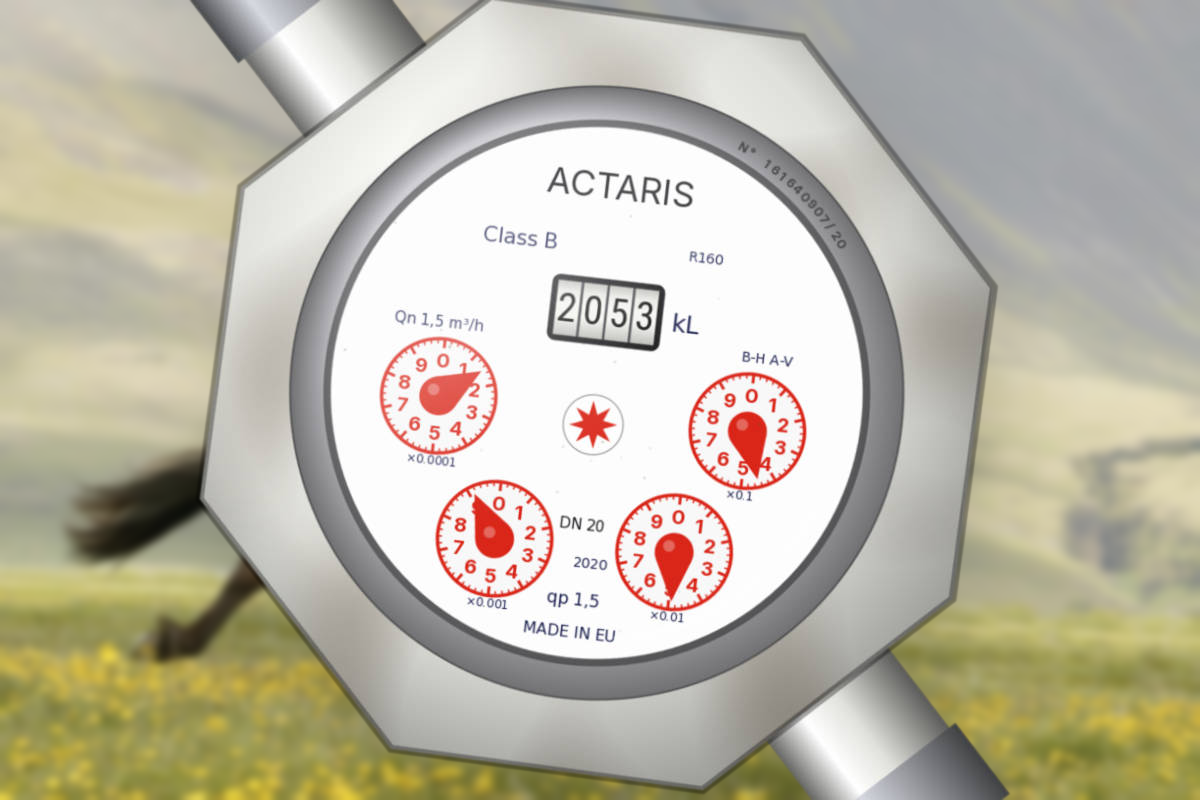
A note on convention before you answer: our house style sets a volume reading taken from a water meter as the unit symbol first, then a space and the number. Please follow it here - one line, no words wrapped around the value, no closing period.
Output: kL 2053.4491
